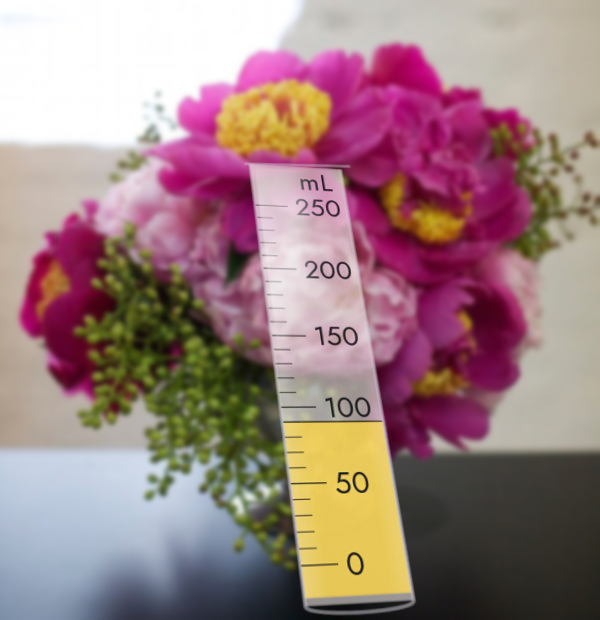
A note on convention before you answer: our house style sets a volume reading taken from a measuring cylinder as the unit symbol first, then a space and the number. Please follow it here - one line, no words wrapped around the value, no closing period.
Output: mL 90
